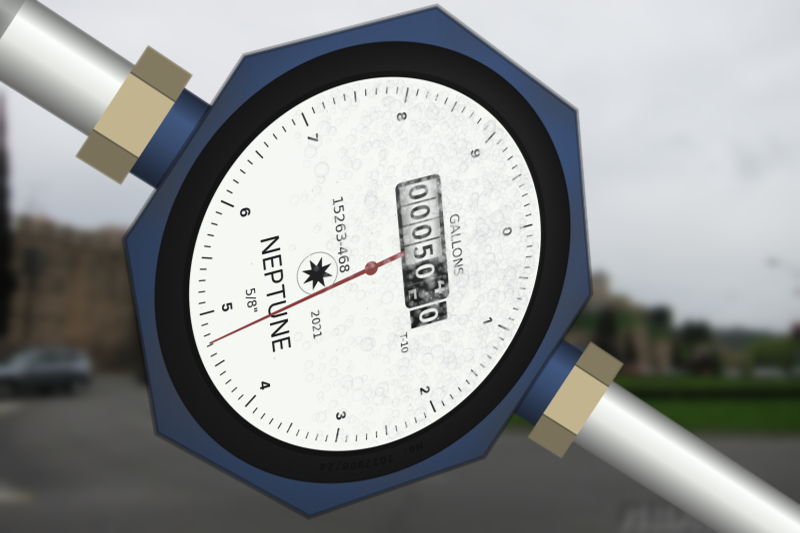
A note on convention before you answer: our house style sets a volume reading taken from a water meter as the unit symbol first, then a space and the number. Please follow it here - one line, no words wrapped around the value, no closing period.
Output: gal 5044.7
